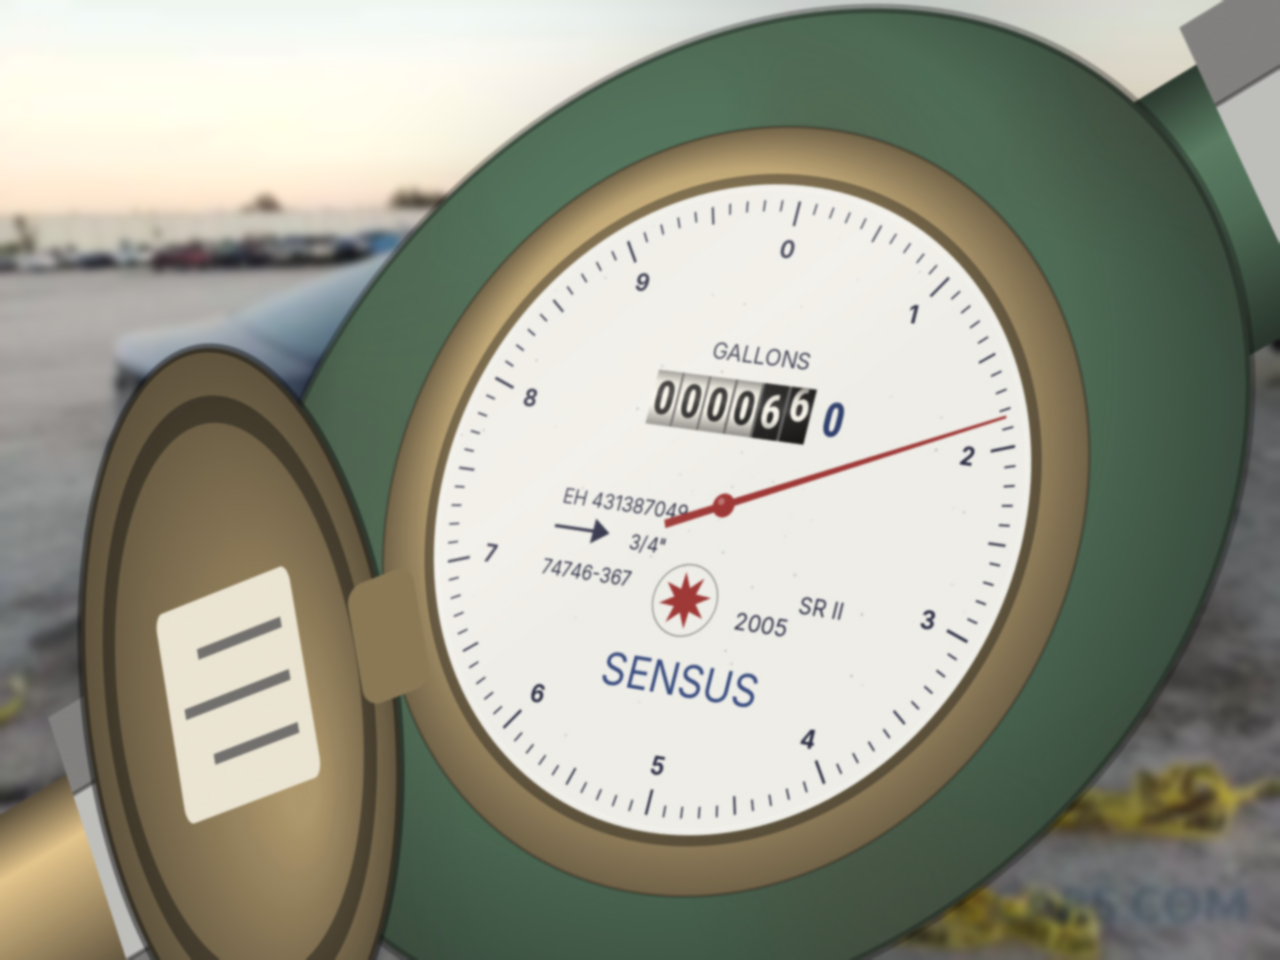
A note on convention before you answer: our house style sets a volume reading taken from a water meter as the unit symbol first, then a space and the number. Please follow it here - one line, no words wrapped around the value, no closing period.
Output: gal 661.8
